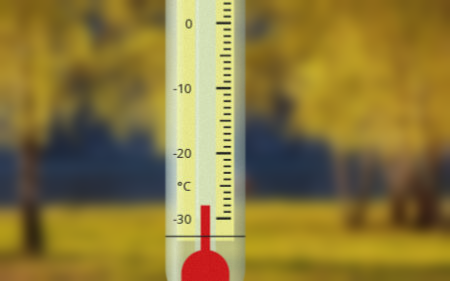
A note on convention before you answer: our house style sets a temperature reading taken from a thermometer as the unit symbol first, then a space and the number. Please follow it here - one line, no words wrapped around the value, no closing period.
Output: °C -28
